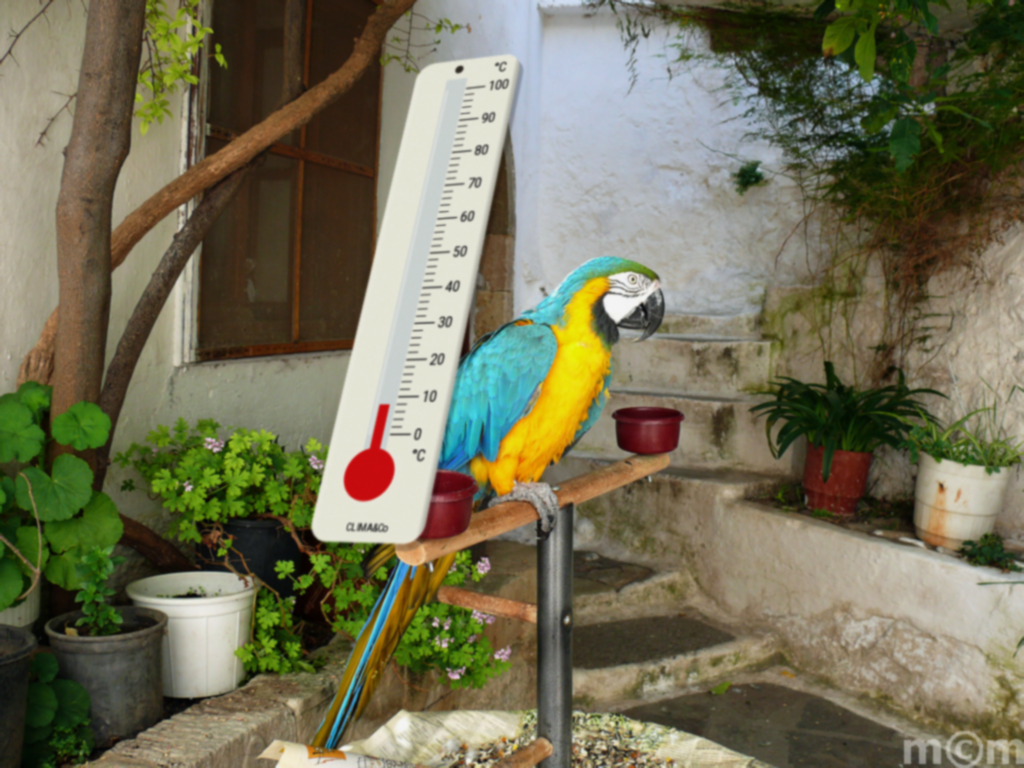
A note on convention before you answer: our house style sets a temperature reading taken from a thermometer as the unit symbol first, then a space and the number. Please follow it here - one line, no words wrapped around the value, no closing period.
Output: °C 8
